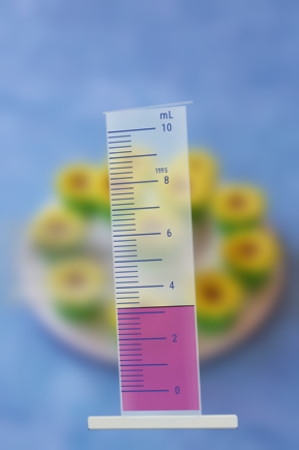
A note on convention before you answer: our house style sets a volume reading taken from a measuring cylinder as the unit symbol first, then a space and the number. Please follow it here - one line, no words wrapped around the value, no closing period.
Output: mL 3.2
